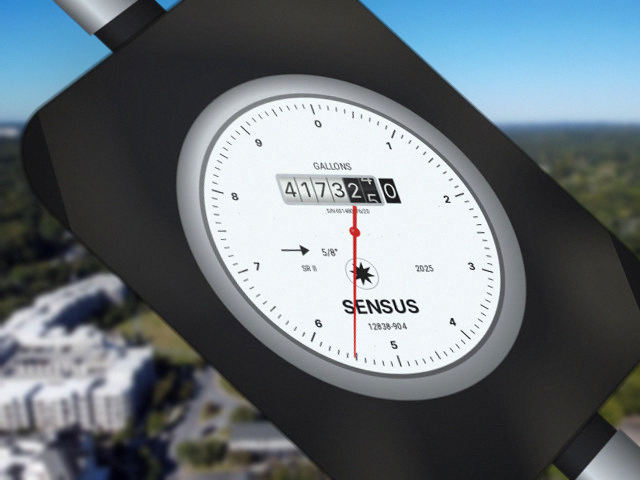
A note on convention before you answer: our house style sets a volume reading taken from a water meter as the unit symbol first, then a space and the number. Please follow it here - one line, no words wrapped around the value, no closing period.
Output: gal 4173245.5
